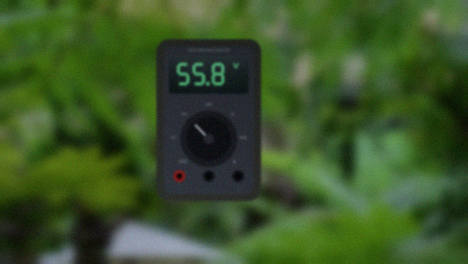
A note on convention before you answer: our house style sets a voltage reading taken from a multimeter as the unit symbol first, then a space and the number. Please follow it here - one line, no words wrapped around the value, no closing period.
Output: V 55.8
